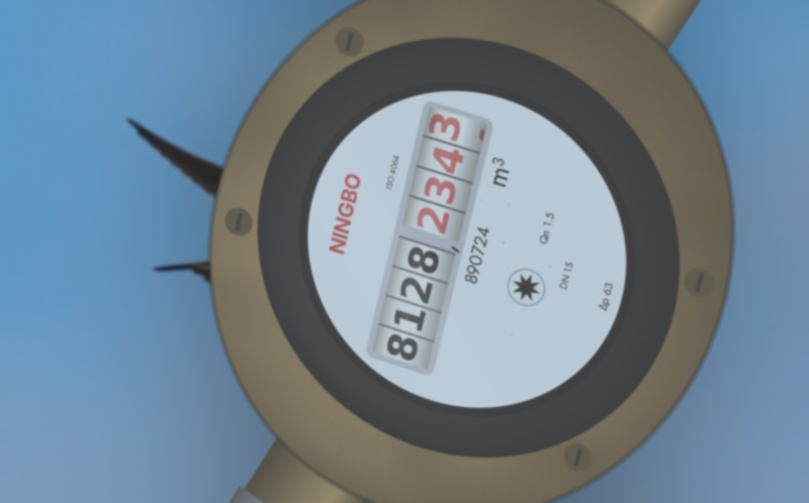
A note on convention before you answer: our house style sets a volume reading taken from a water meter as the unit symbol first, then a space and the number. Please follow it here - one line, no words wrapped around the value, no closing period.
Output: m³ 8128.2343
